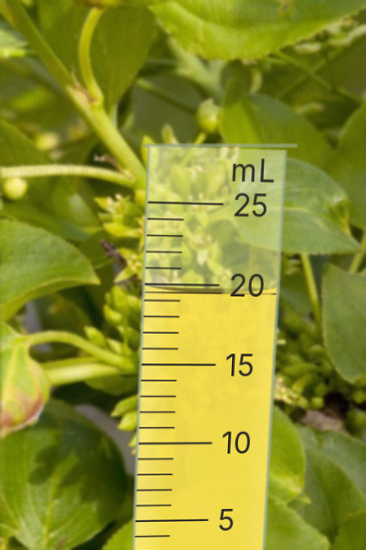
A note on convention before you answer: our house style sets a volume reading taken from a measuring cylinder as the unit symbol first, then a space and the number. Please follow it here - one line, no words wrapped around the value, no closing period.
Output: mL 19.5
